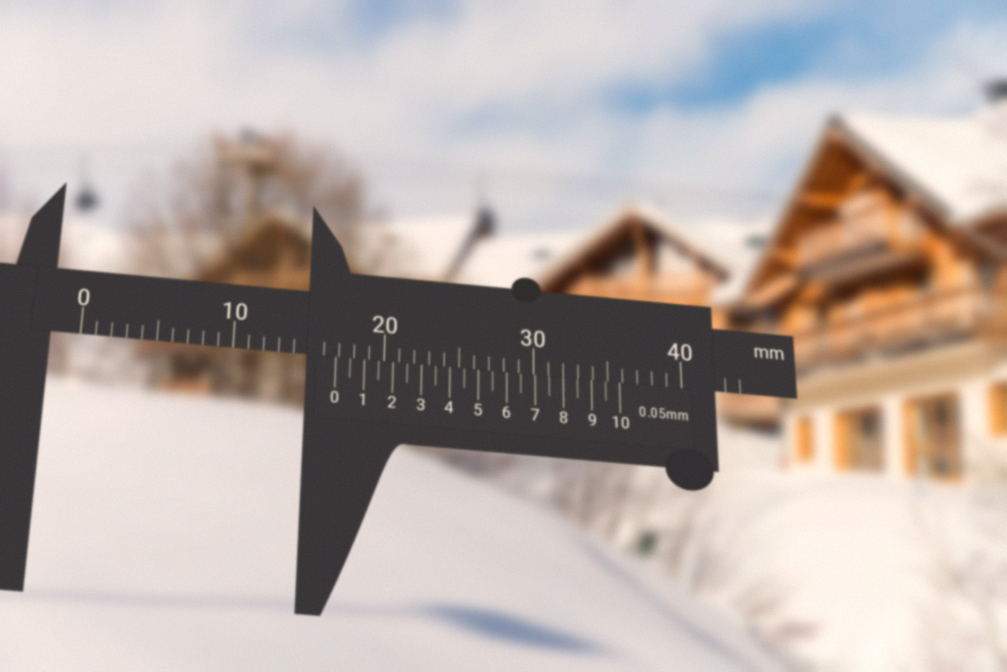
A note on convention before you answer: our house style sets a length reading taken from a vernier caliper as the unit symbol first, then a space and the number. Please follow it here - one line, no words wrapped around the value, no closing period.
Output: mm 16.8
